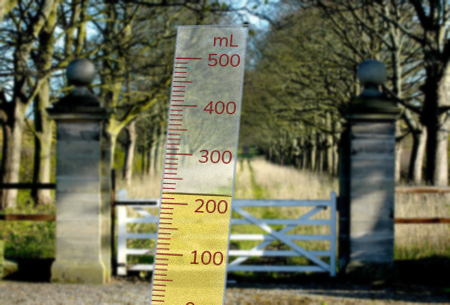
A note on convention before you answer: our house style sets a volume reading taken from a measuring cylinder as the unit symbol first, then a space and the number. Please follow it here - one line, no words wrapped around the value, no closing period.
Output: mL 220
